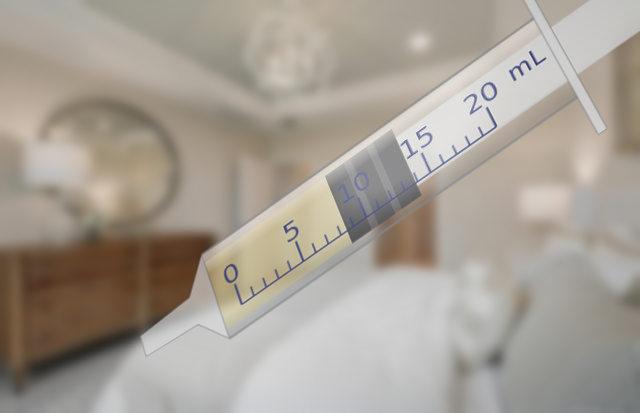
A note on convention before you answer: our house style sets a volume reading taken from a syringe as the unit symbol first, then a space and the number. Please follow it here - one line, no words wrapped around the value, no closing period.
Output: mL 8.5
